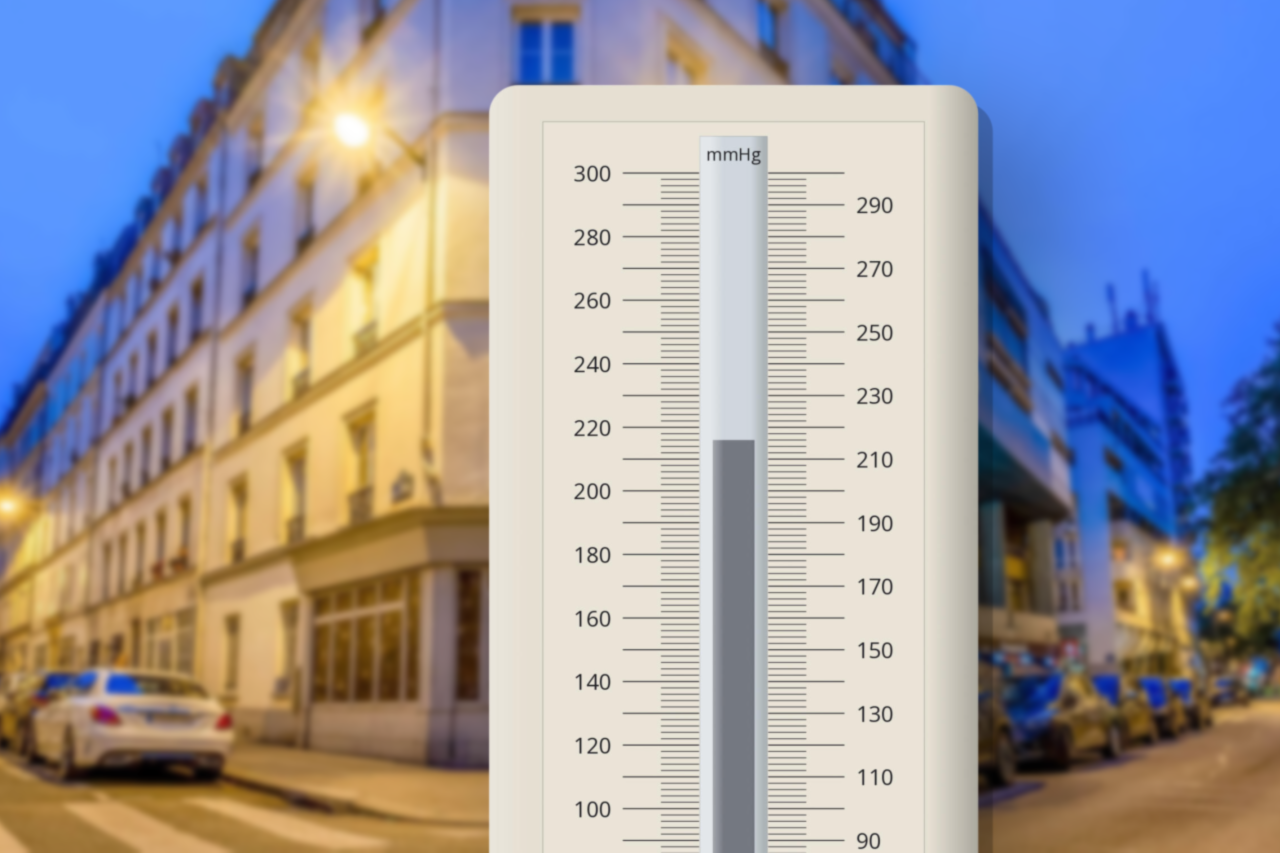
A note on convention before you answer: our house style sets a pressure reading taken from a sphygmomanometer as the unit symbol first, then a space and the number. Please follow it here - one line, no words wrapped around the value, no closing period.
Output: mmHg 216
